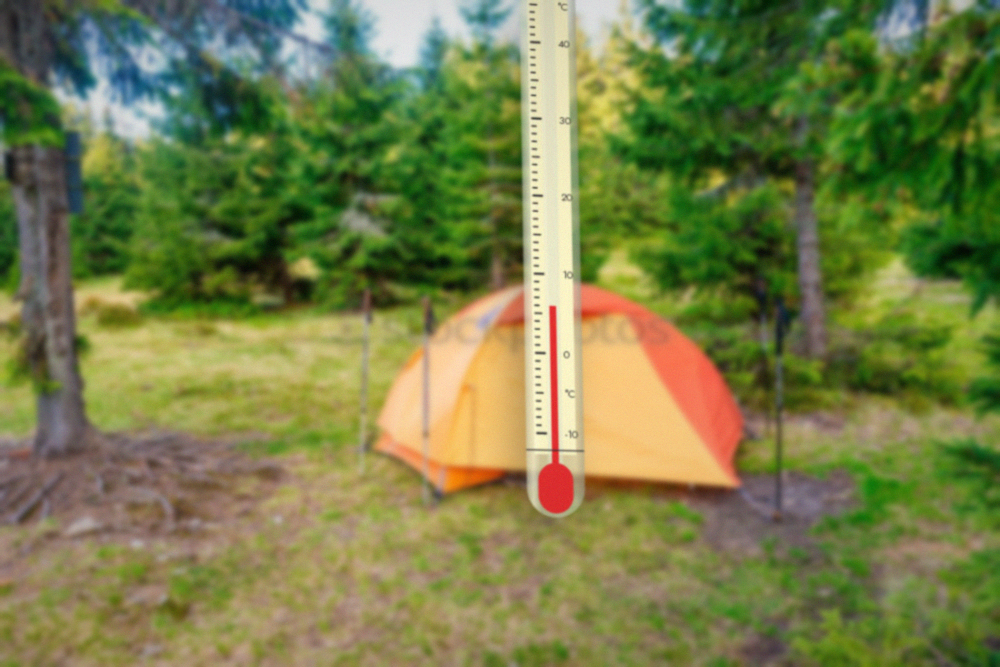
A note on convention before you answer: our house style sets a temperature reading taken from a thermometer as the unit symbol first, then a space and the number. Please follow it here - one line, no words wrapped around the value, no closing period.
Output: °C 6
